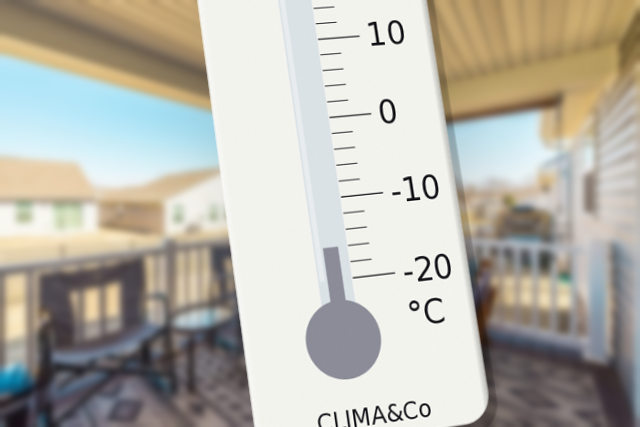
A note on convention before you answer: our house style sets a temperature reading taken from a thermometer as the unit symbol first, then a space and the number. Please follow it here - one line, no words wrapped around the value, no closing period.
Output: °C -16
